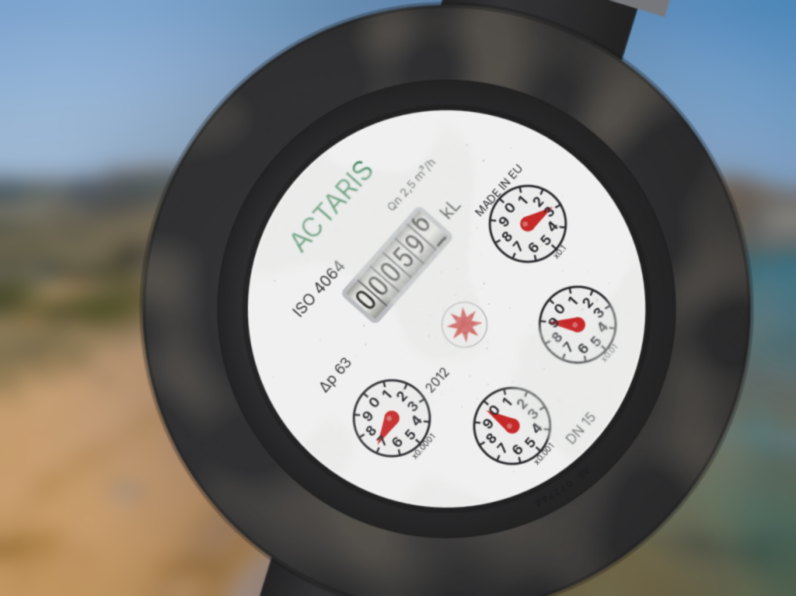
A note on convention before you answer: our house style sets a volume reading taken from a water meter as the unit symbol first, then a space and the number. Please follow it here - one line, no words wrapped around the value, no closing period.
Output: kL 596.2897
